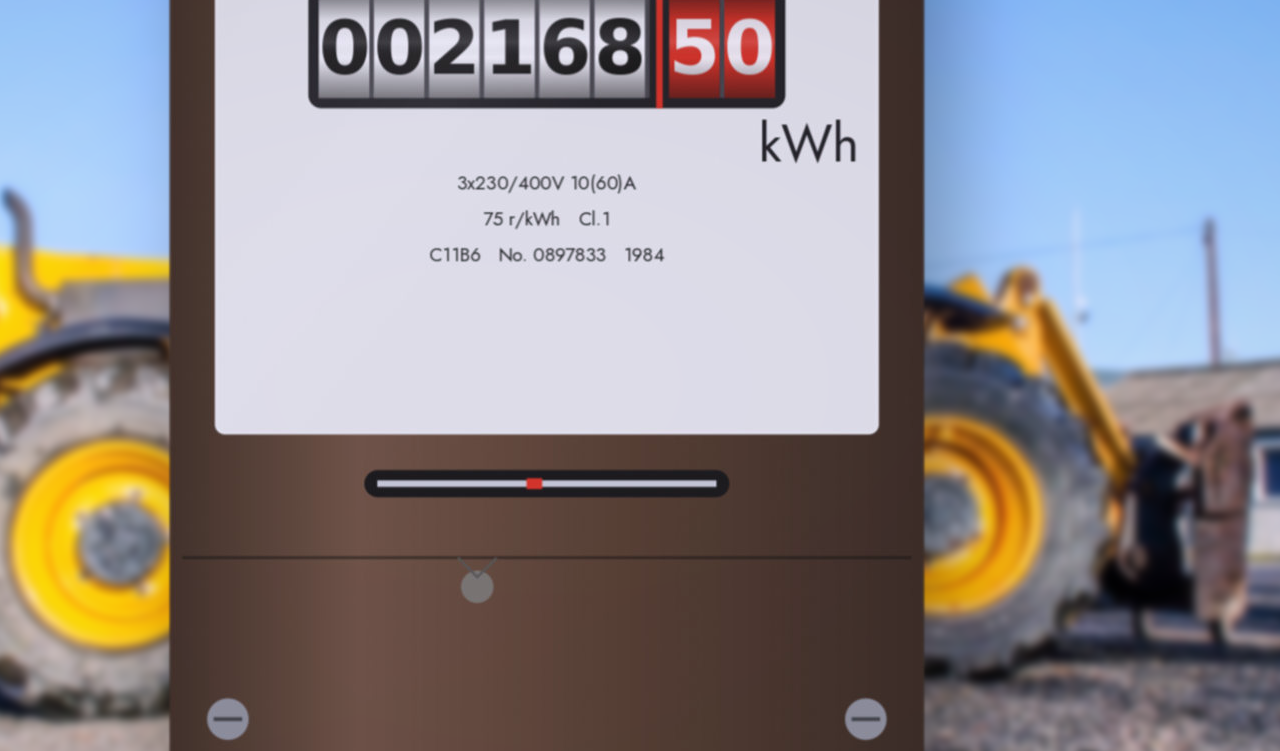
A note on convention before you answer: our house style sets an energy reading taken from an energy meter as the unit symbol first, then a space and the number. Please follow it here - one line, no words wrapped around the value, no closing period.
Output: kWh 2168.50
